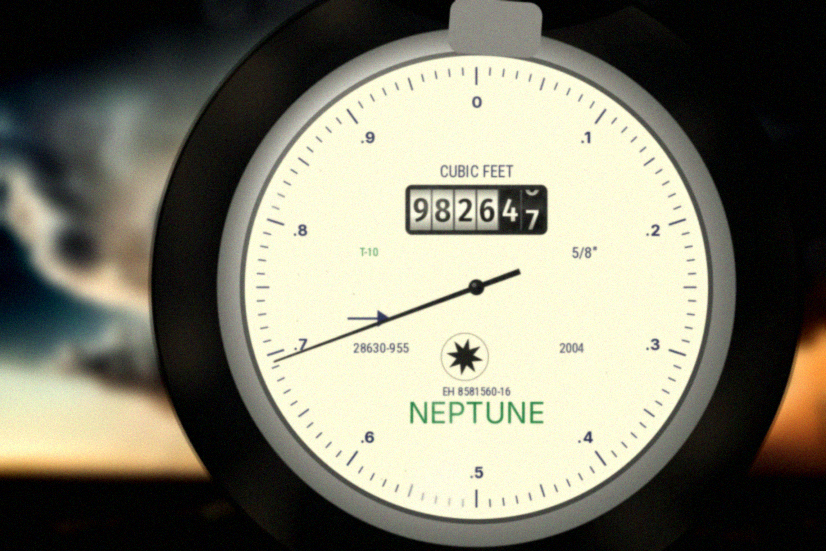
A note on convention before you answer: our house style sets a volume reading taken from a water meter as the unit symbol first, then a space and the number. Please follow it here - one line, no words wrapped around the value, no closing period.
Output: ft³ 982646.69
